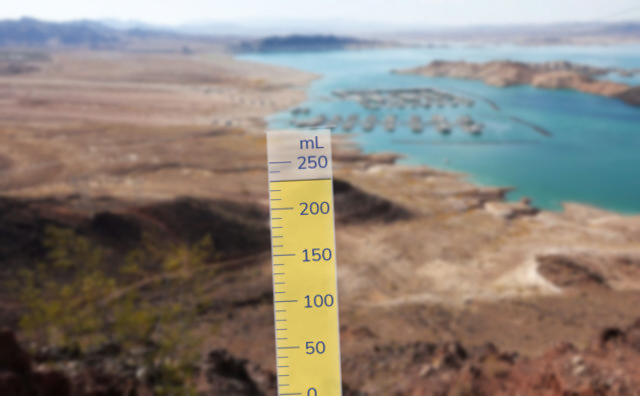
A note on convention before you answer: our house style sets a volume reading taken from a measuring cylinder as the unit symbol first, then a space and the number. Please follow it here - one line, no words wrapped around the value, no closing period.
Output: mL 230
